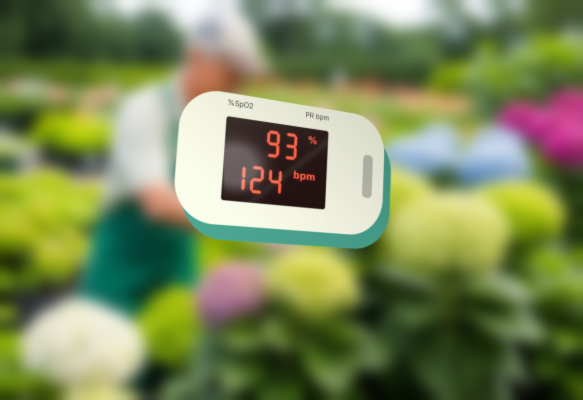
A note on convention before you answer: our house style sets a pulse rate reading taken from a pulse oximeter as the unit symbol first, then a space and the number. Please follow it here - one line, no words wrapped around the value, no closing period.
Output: bpm 124
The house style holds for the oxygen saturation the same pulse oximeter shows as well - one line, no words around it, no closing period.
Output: % 93
